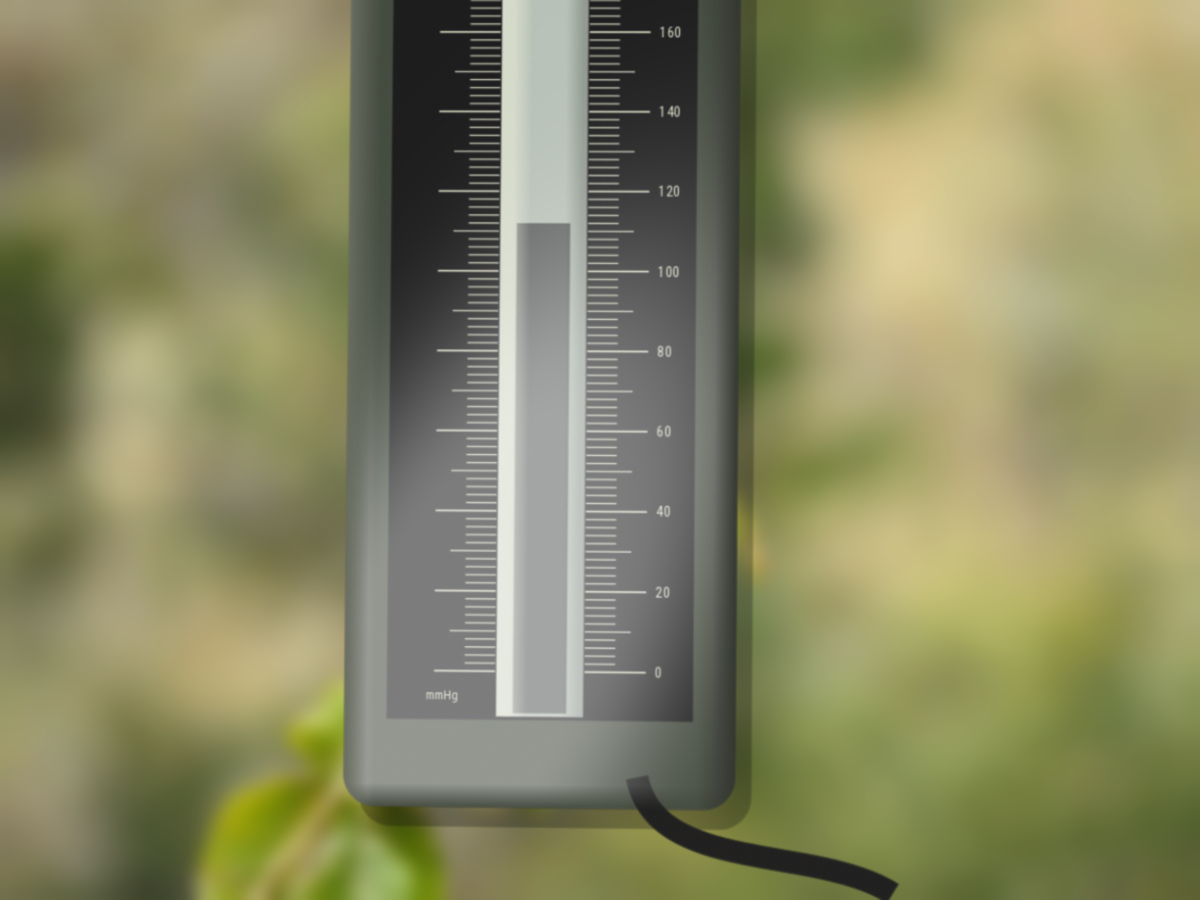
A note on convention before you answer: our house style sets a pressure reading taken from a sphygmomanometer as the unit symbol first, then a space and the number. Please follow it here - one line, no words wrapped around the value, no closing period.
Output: mmHg 112
